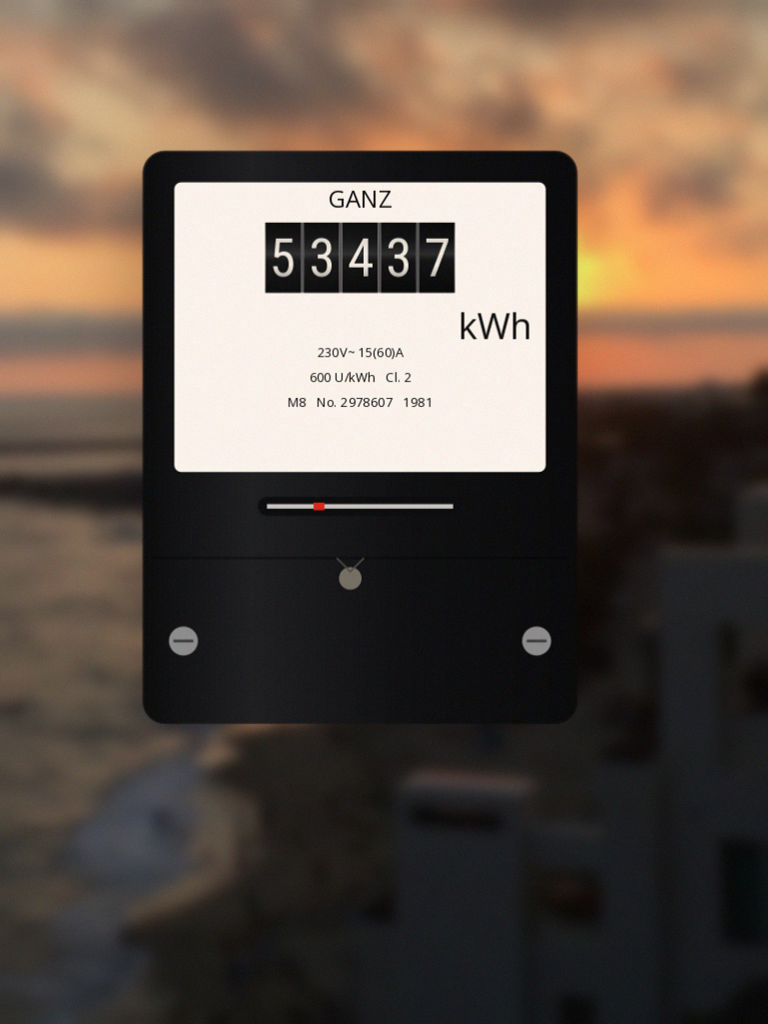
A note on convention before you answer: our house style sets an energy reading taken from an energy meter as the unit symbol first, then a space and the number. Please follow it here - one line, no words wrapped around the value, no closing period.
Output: kWh 53437
